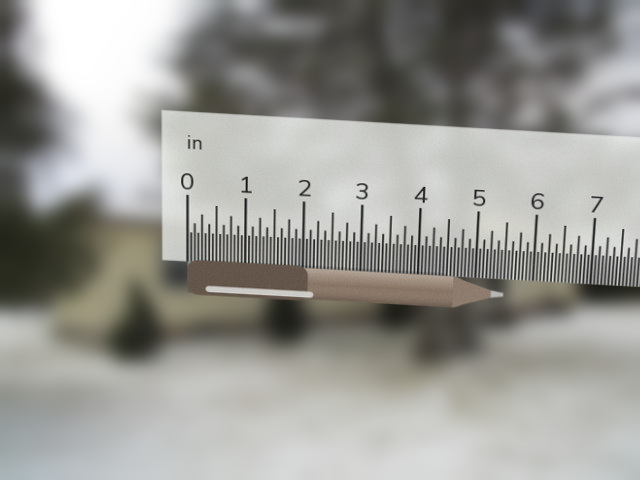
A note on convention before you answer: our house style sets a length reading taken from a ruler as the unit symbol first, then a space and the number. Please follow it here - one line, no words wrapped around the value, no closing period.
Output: in 5.5
